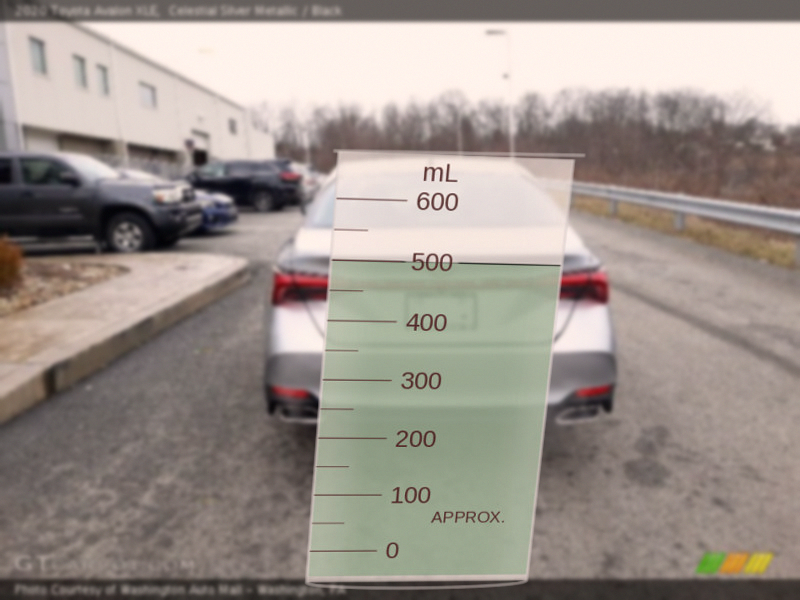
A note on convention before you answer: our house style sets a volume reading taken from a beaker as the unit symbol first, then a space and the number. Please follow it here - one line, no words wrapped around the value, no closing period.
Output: mL 500
